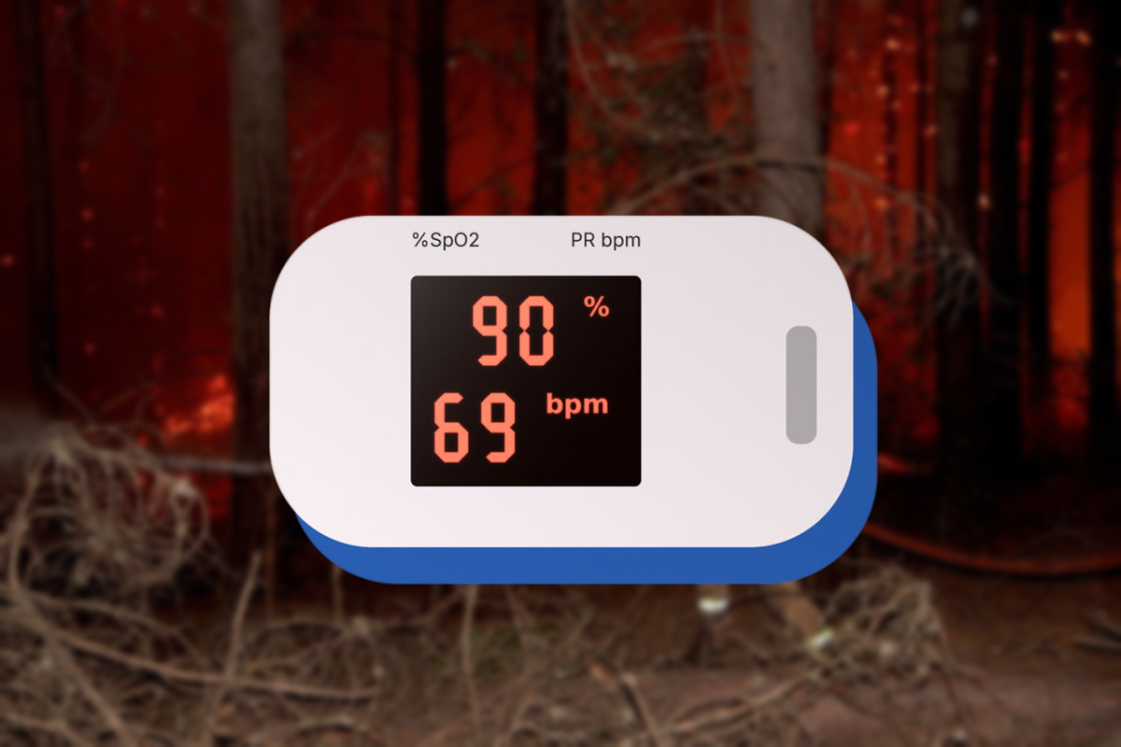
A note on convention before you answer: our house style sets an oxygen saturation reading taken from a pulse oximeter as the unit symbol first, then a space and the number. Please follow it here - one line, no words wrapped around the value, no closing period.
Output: % 90
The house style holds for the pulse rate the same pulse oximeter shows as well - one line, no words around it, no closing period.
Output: bpm 69
